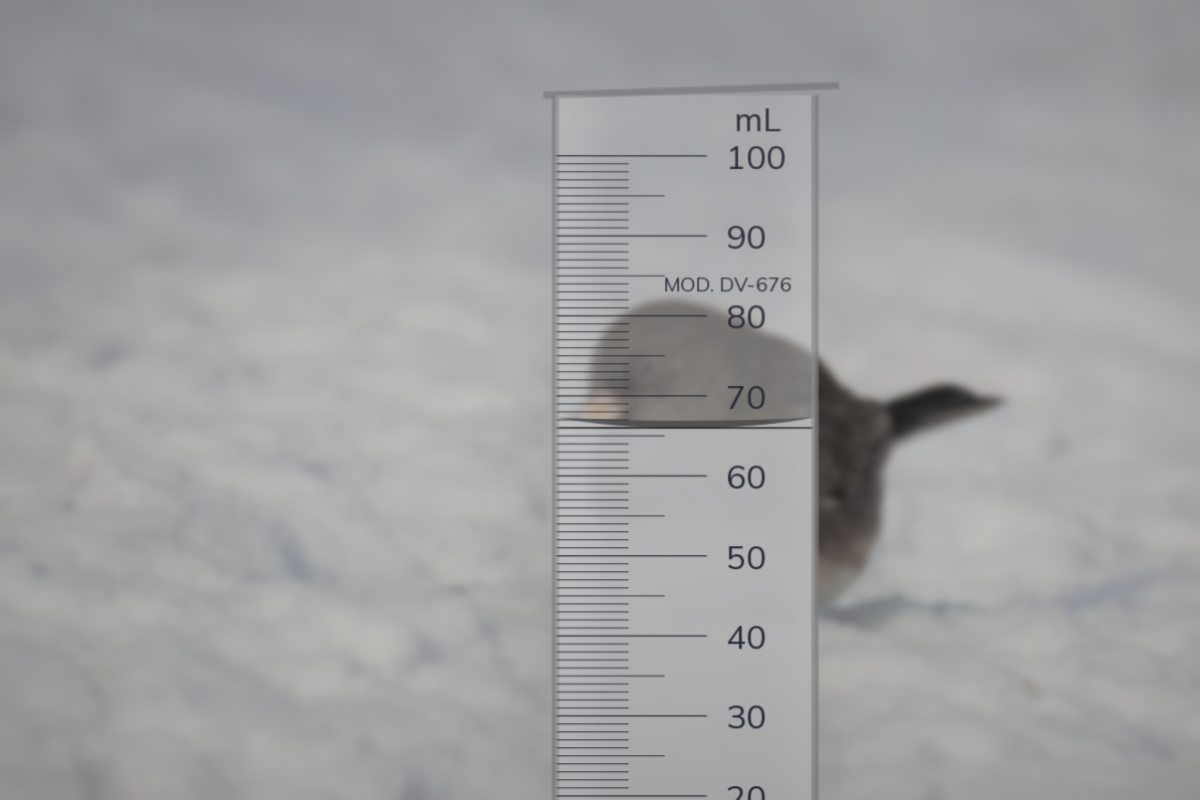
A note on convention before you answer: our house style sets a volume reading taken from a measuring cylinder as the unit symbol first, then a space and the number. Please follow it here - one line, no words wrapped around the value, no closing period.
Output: mL 66
